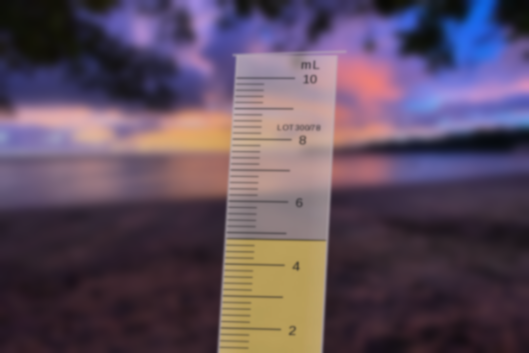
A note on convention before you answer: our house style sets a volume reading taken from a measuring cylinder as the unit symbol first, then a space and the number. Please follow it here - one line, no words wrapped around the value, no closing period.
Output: mL 4.8
